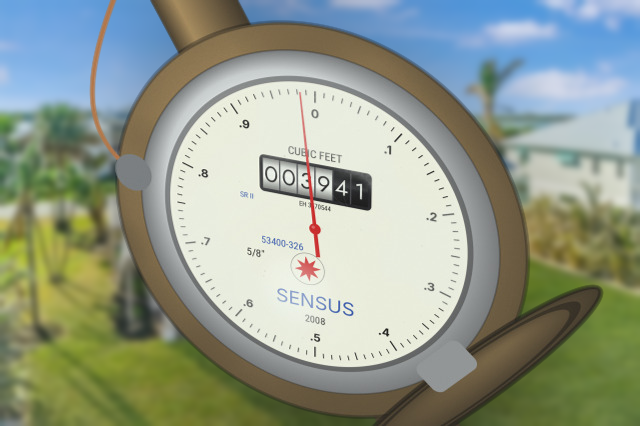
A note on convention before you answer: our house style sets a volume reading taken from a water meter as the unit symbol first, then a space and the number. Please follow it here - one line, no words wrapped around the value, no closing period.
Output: ft³ 3940.98
